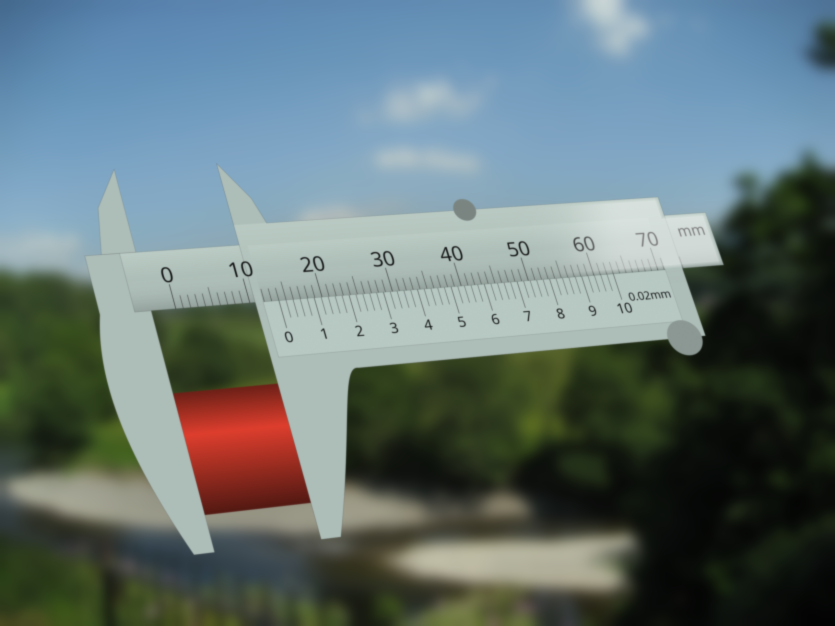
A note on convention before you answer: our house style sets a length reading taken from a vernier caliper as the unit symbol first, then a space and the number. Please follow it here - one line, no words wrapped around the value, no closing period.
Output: mm 14.0
